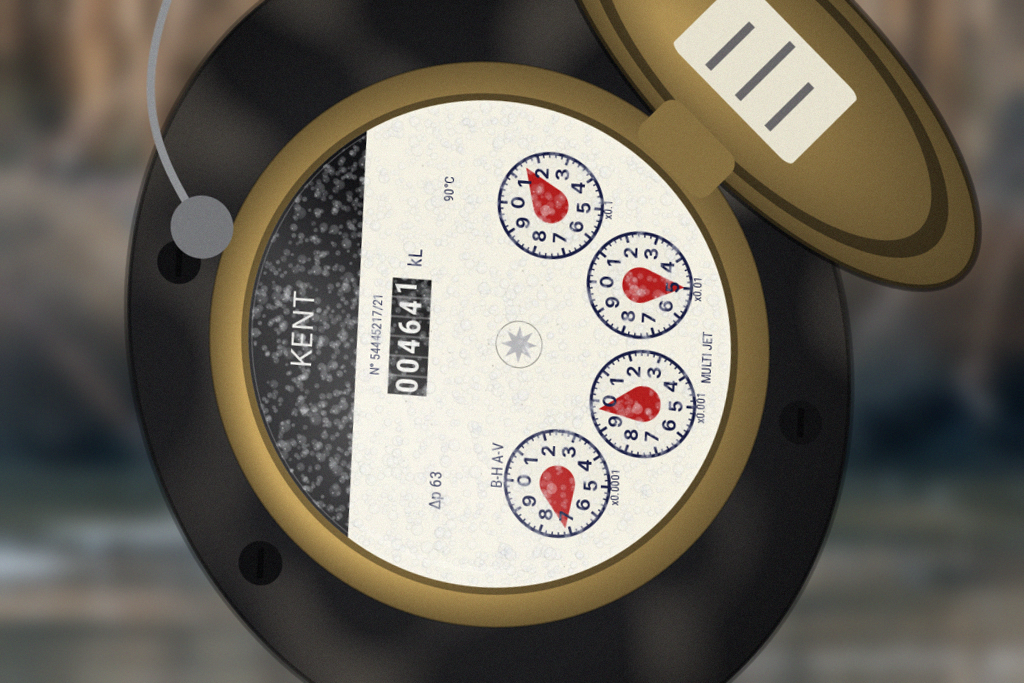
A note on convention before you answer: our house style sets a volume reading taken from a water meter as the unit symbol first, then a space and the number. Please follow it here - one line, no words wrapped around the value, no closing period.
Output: kL 4641.1497
